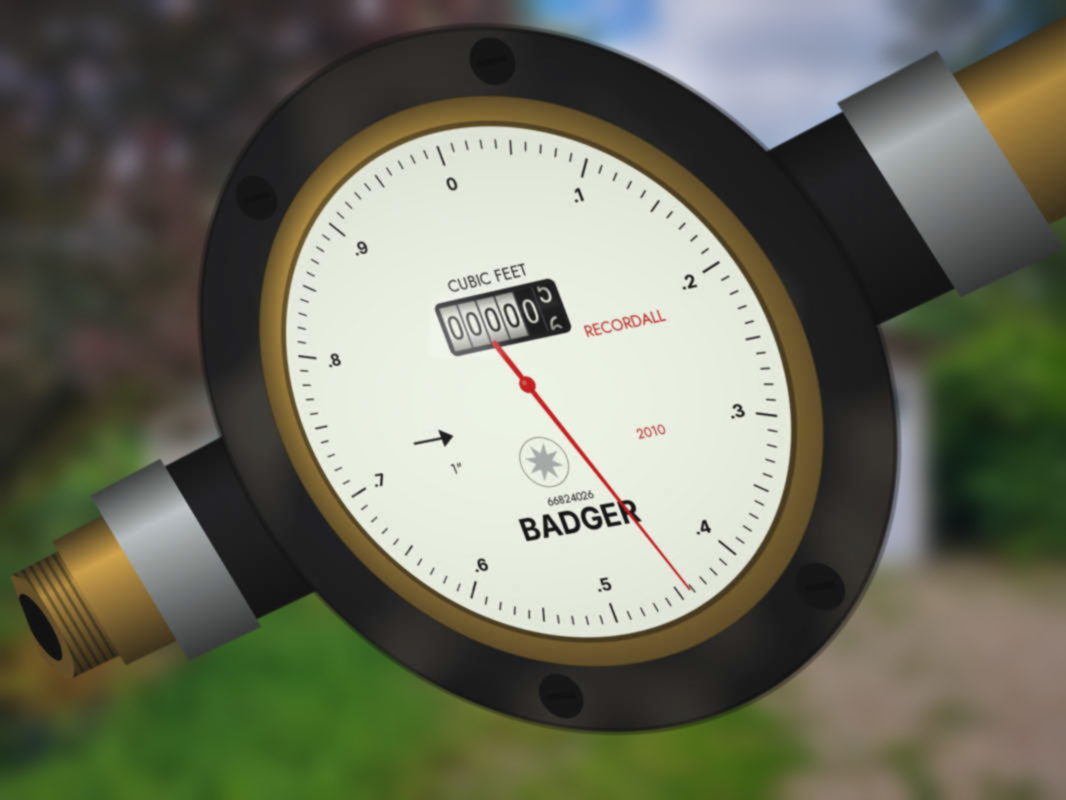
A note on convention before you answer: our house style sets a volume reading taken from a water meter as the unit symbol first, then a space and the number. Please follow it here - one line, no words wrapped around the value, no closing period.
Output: ft³ 5.44
